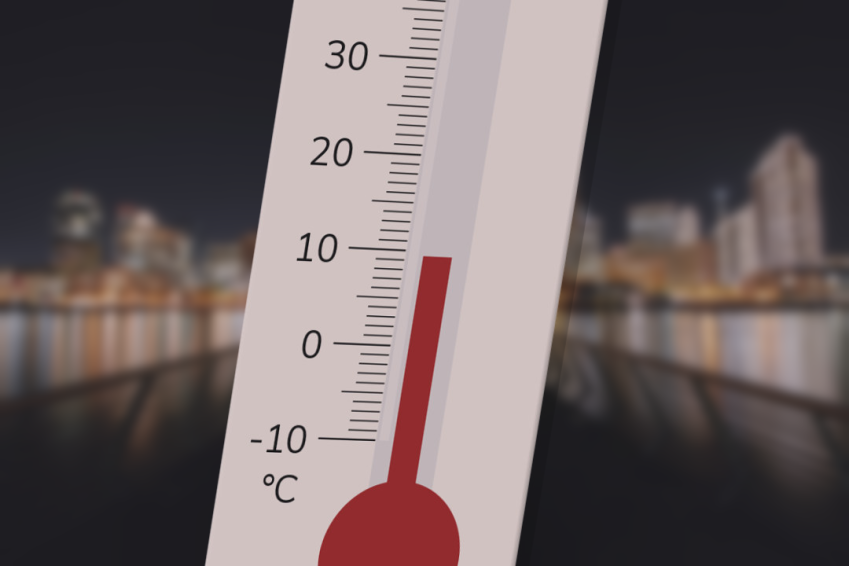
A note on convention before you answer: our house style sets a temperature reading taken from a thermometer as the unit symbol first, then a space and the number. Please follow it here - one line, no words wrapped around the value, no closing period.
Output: °C 9.5
